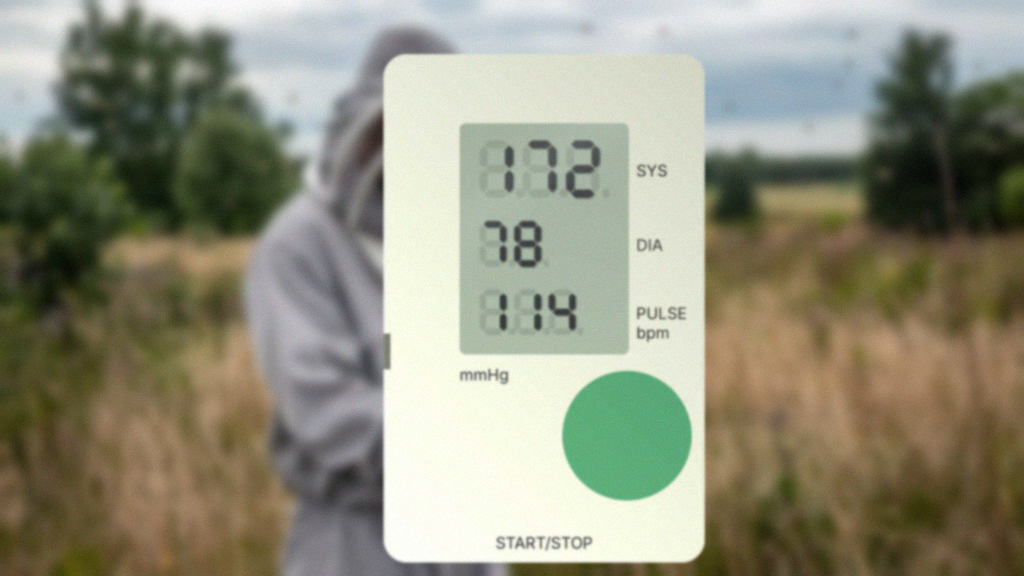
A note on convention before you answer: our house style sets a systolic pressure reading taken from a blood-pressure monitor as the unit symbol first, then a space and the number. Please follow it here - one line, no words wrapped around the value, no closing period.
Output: mmHg 172
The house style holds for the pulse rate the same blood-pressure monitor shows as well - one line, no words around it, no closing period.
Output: bpm 114
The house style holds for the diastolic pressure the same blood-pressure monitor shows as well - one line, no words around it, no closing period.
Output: mmHg 78
